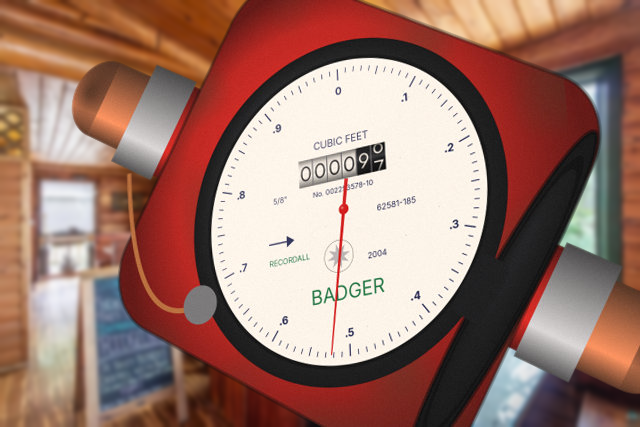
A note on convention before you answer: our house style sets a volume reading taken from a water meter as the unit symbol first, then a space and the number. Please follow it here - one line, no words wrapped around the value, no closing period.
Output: ft³ 96.52
